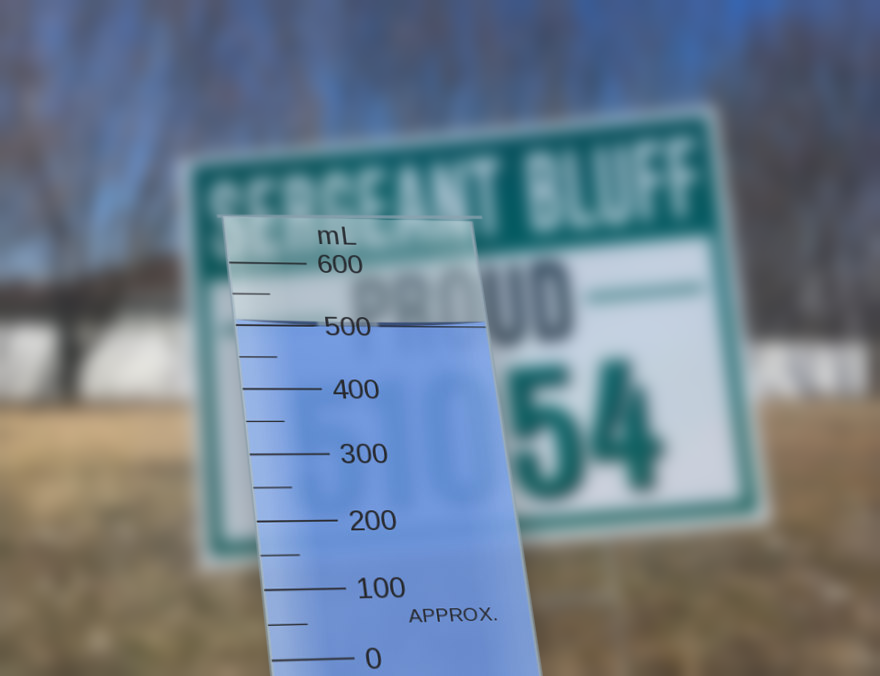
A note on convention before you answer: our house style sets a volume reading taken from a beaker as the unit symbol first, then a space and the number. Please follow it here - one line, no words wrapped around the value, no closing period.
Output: mL 500
